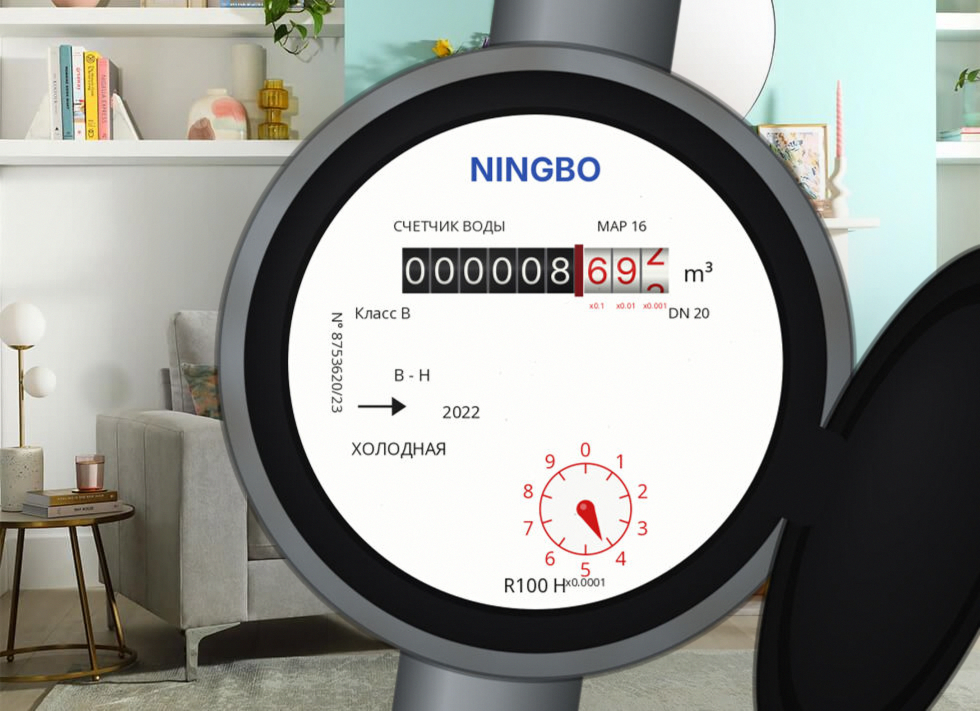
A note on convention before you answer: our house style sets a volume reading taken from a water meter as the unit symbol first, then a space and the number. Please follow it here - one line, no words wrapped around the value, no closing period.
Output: m³ 8.6924
